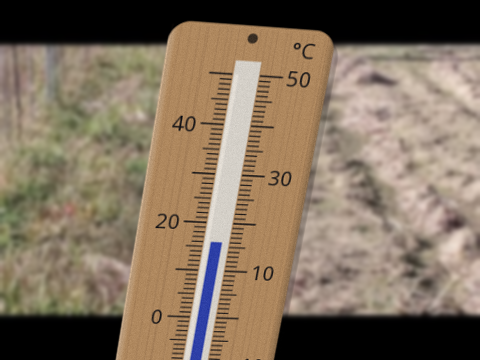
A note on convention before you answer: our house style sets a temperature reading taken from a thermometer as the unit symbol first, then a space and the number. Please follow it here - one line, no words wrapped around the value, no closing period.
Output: °C 16
